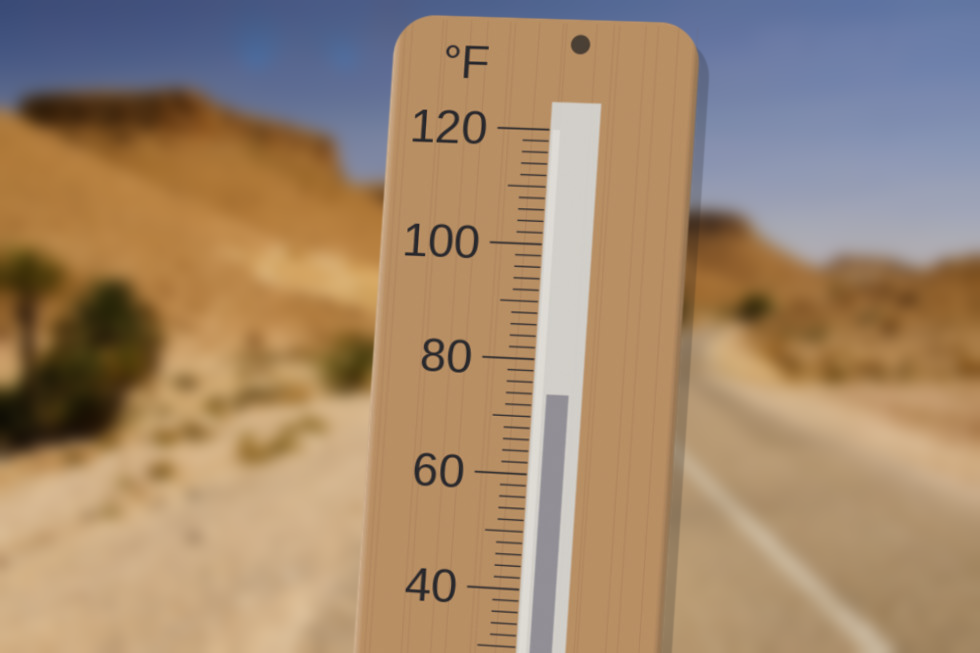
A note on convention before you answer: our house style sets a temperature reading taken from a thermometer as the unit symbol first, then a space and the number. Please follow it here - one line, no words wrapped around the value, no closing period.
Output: °F 74
